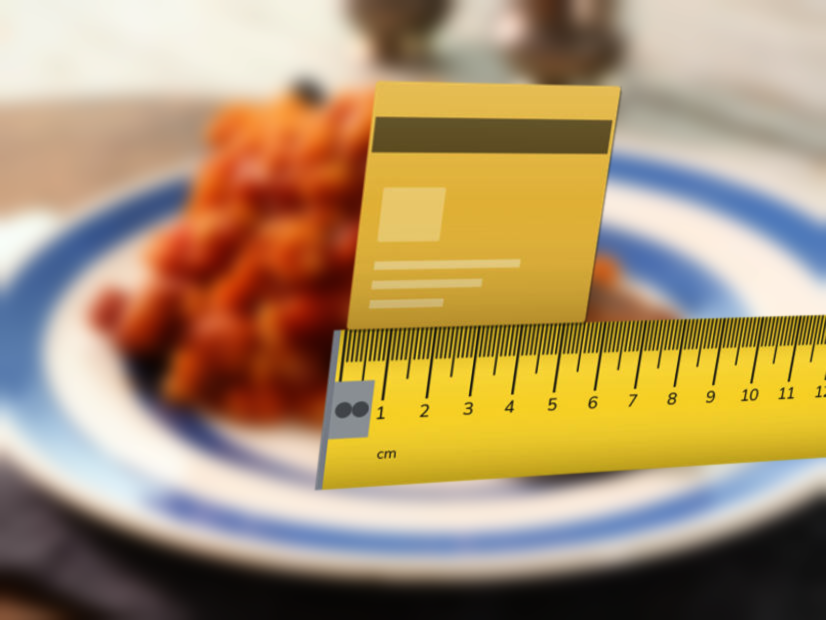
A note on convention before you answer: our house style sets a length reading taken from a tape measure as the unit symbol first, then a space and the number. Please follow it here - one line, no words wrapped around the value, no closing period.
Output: cm 5.5
